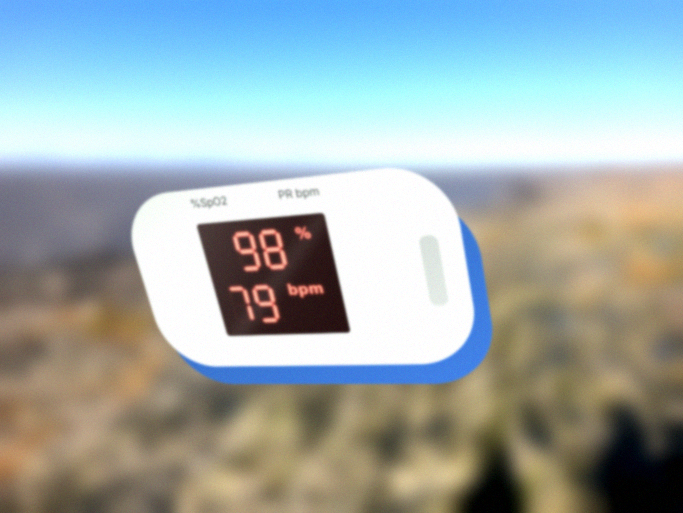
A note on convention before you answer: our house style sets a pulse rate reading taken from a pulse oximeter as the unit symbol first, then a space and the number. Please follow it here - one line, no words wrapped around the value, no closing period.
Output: bpm 79
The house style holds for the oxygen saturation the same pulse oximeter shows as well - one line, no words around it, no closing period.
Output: % 98
